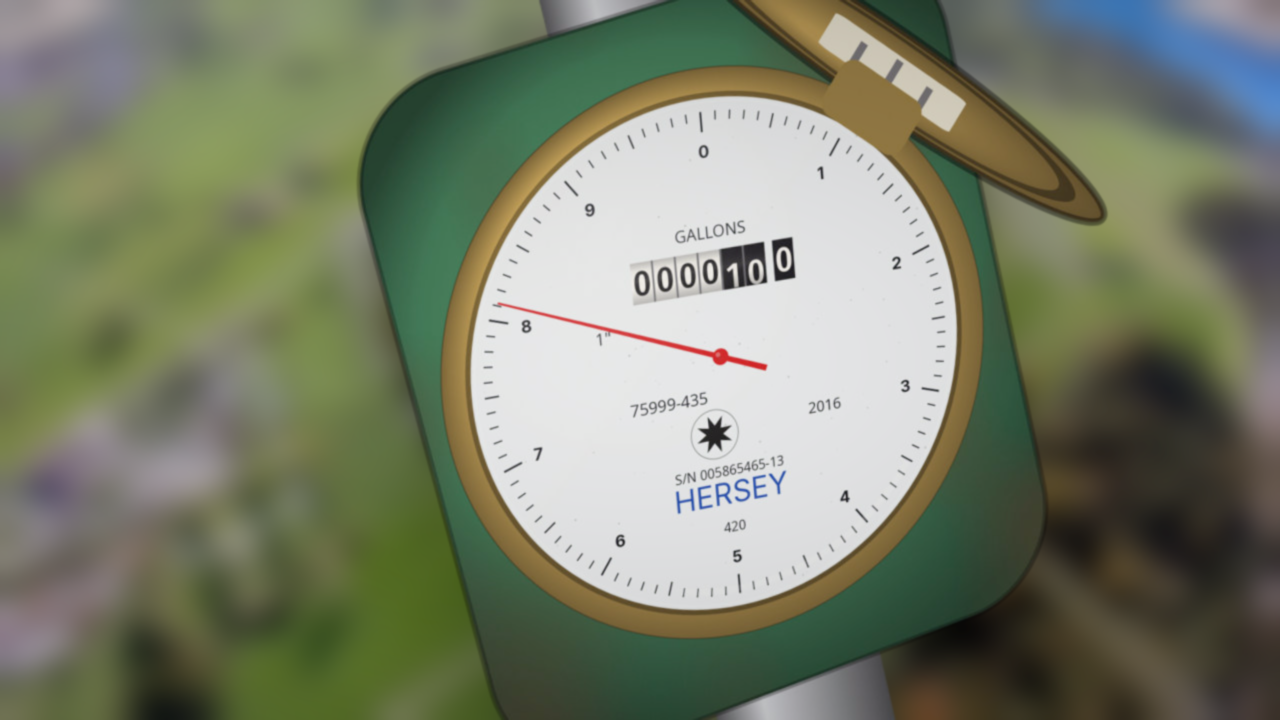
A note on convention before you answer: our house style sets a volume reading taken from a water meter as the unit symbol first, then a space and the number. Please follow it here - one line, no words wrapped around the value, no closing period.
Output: gal 98.1
